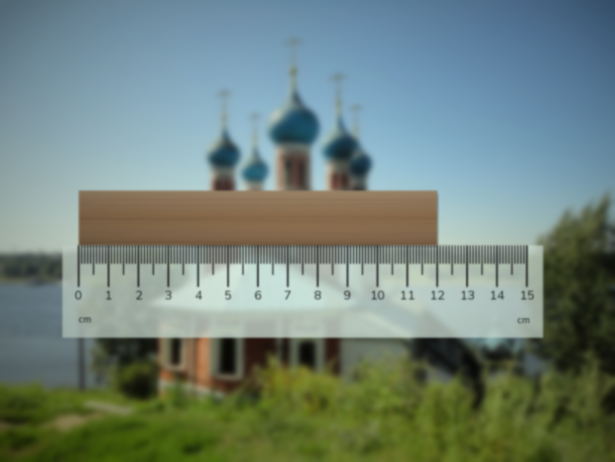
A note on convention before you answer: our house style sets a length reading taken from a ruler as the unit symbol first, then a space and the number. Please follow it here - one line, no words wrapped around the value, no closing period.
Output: cm 12
